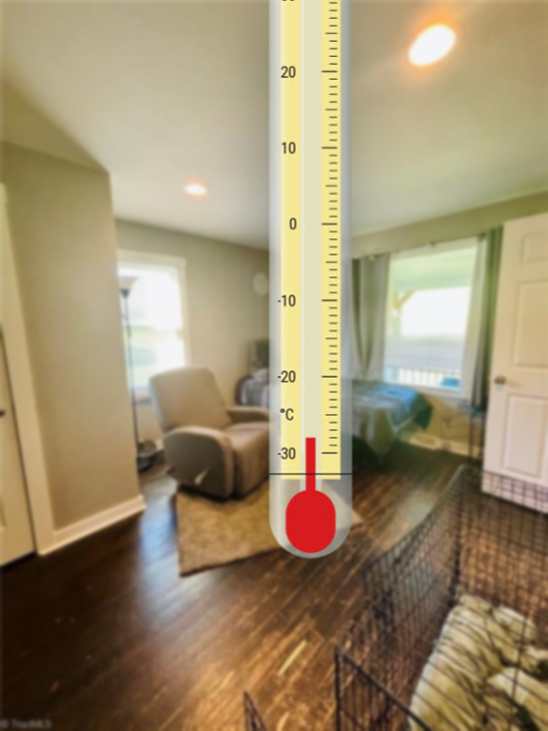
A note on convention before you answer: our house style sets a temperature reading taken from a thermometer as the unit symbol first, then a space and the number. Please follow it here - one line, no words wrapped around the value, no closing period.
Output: °C -28
